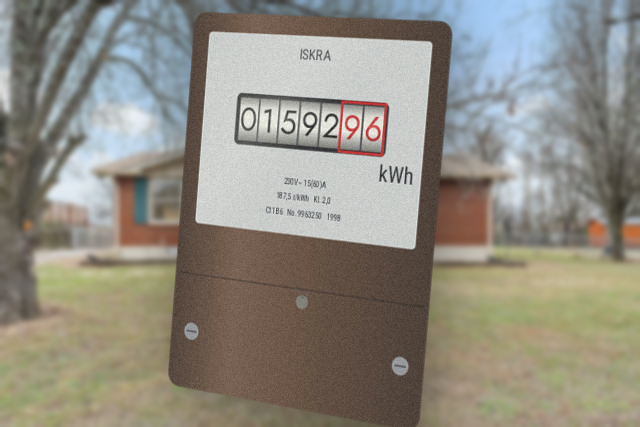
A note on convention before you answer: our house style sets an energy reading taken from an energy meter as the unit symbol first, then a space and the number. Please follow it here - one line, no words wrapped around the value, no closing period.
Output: kWh 1592.96
